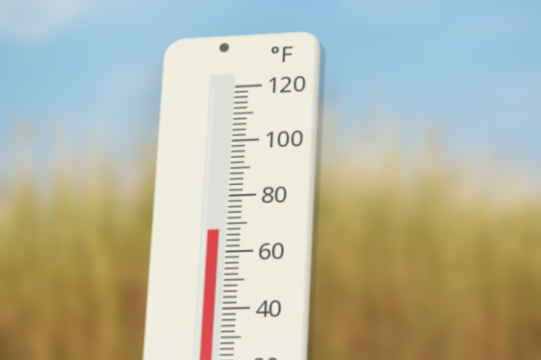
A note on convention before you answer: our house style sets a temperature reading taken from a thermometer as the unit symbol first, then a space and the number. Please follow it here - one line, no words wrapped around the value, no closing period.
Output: °F 68
